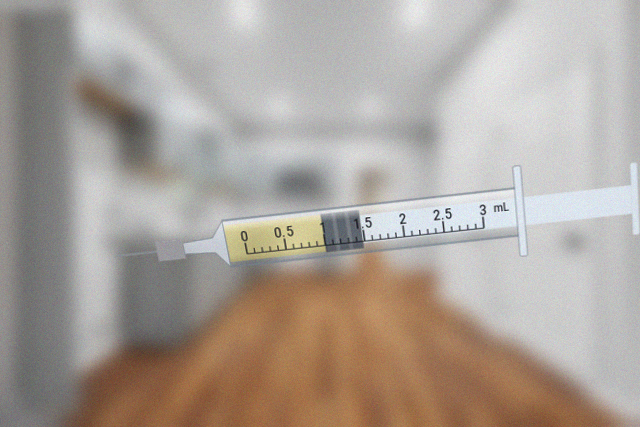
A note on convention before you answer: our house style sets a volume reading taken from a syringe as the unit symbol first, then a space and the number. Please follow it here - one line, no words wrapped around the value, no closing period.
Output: mL 1
